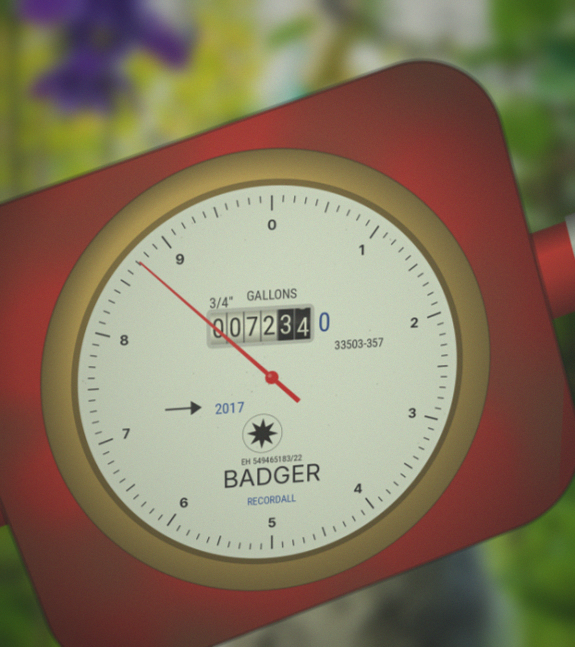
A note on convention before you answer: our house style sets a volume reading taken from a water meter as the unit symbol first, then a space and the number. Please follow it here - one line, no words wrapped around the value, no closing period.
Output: gal 72338.7
